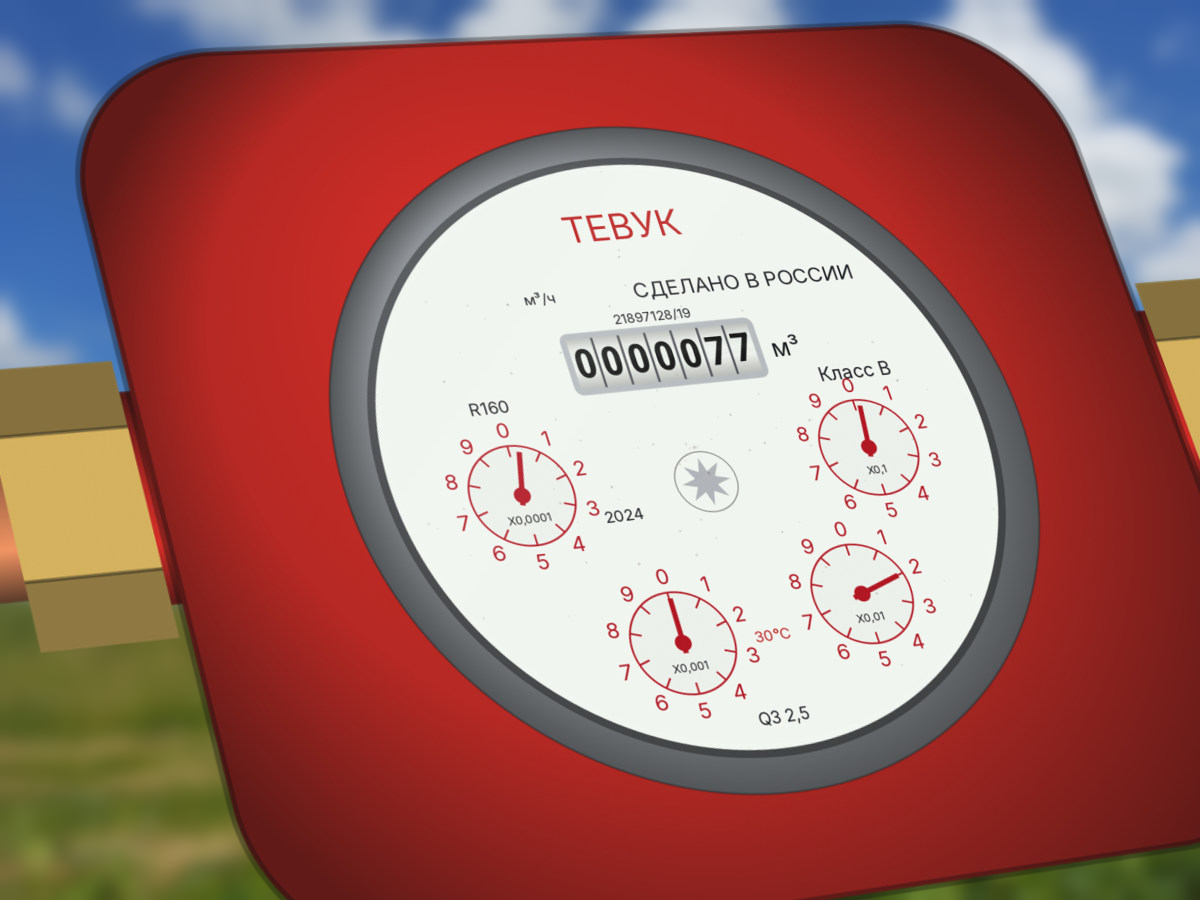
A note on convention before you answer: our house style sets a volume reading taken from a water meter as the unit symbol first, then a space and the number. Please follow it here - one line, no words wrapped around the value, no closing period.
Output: m³ 77.0200
